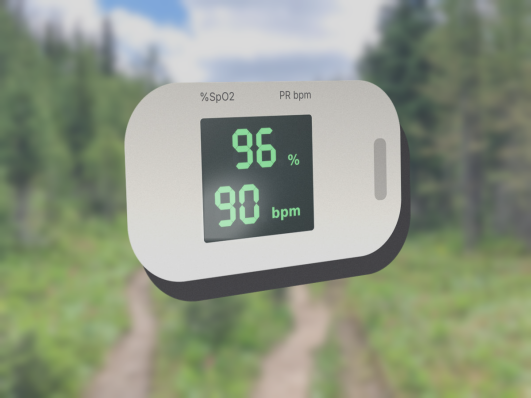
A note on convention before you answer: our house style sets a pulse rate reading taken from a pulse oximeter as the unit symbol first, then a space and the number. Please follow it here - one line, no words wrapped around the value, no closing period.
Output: bpm 90
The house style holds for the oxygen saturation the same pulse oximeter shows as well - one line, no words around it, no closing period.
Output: % 96
